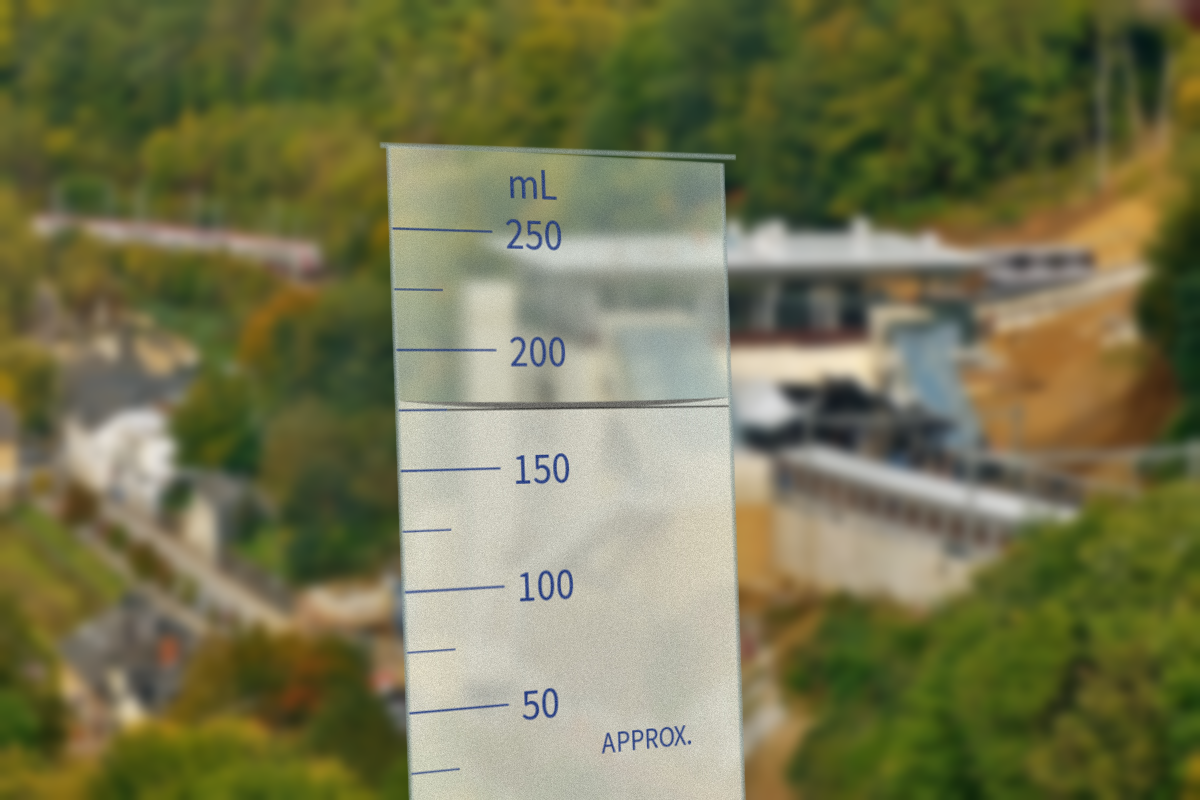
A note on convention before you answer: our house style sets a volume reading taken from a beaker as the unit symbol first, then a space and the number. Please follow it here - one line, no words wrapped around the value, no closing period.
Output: mL 175
